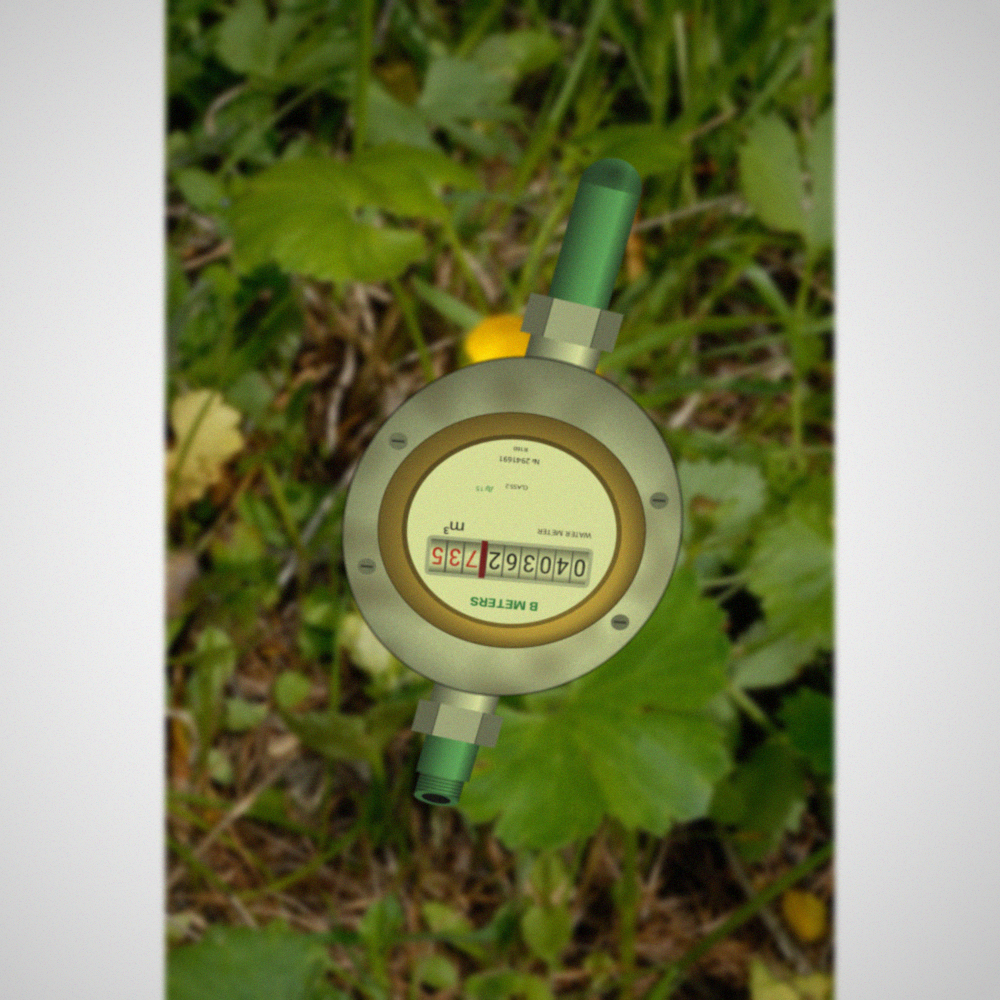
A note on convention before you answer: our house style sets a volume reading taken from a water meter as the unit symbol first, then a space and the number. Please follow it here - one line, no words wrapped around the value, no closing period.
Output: m³ 40362.735
